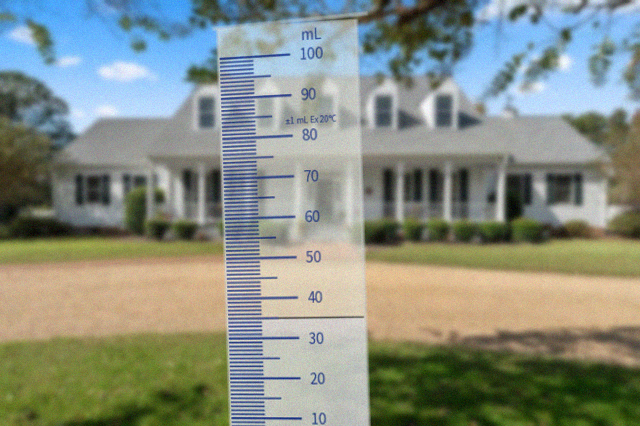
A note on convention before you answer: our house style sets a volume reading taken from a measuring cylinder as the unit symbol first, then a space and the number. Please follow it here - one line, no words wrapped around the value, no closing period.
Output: mL 35
